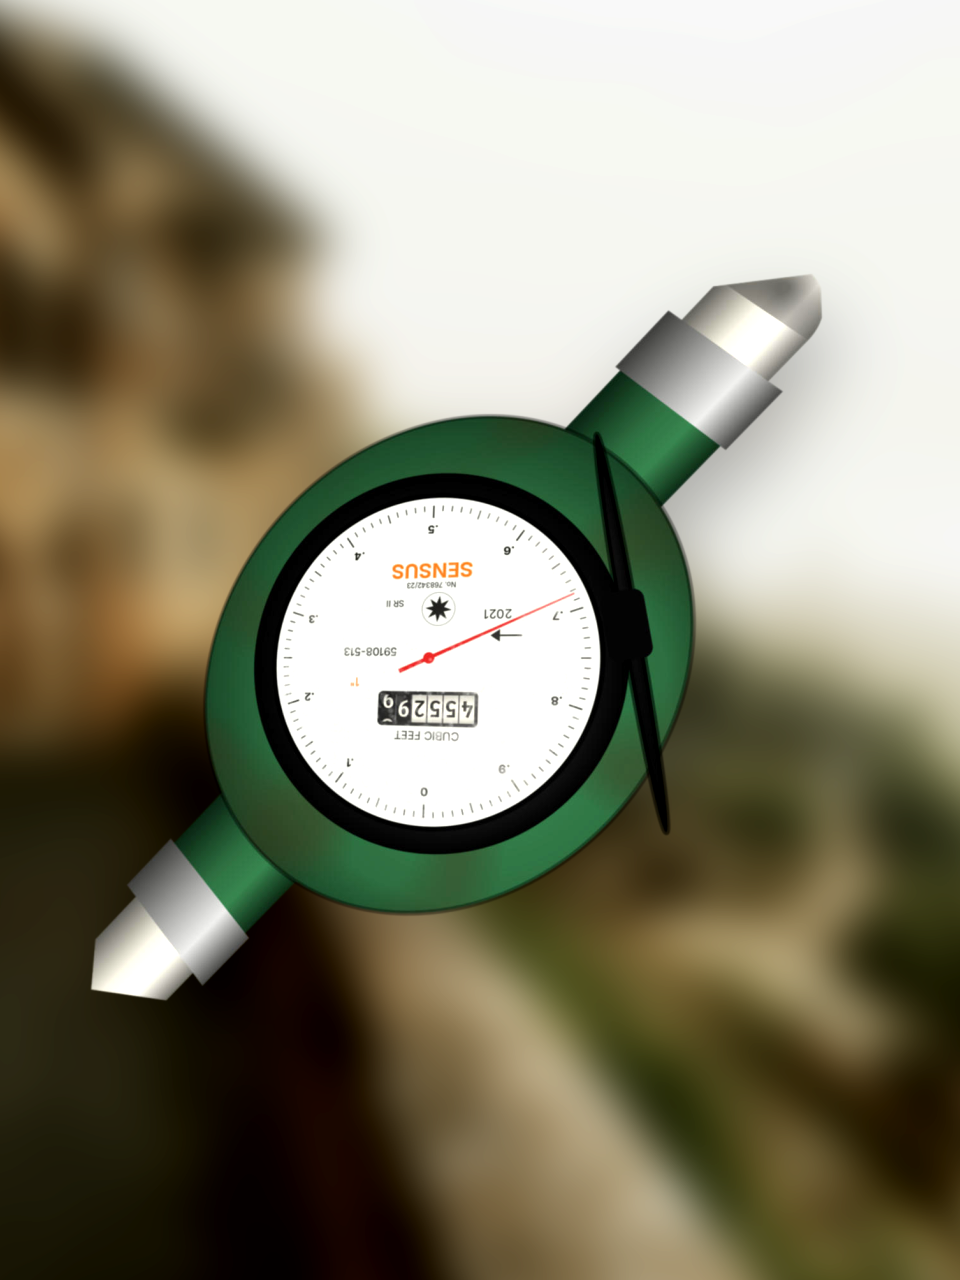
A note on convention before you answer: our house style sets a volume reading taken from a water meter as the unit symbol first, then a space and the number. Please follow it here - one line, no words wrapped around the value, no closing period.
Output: ft³ 455298.68
